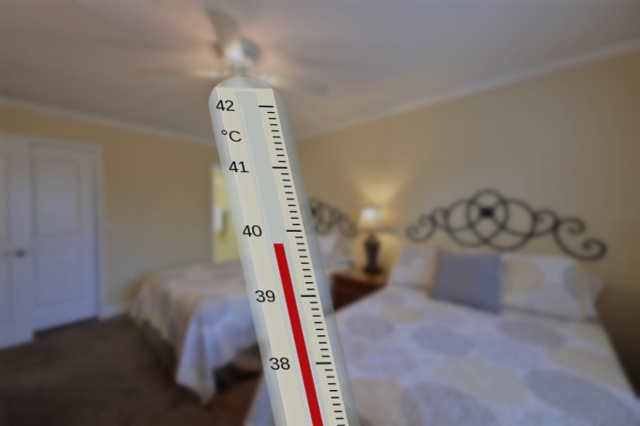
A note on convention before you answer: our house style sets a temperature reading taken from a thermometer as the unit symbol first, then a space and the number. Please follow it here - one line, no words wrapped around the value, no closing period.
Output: °C 39.8
